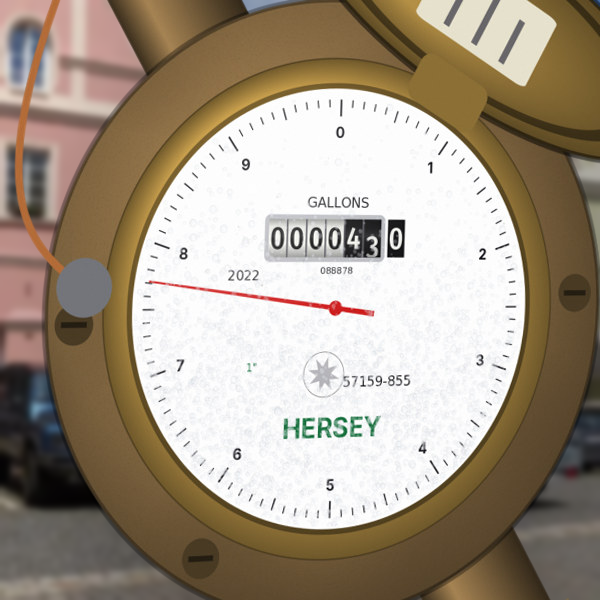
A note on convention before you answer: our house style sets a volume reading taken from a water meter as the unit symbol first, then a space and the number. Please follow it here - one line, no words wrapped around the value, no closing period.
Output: gal 427.7
